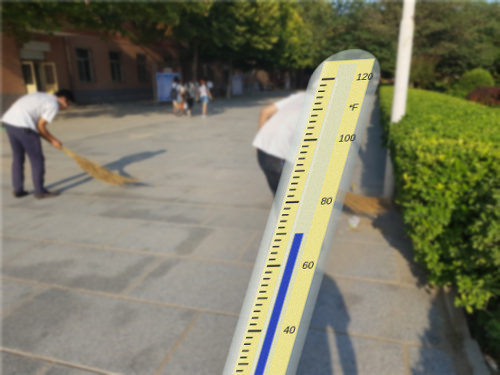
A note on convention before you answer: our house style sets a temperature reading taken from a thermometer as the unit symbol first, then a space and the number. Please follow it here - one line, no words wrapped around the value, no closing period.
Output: °F 70
